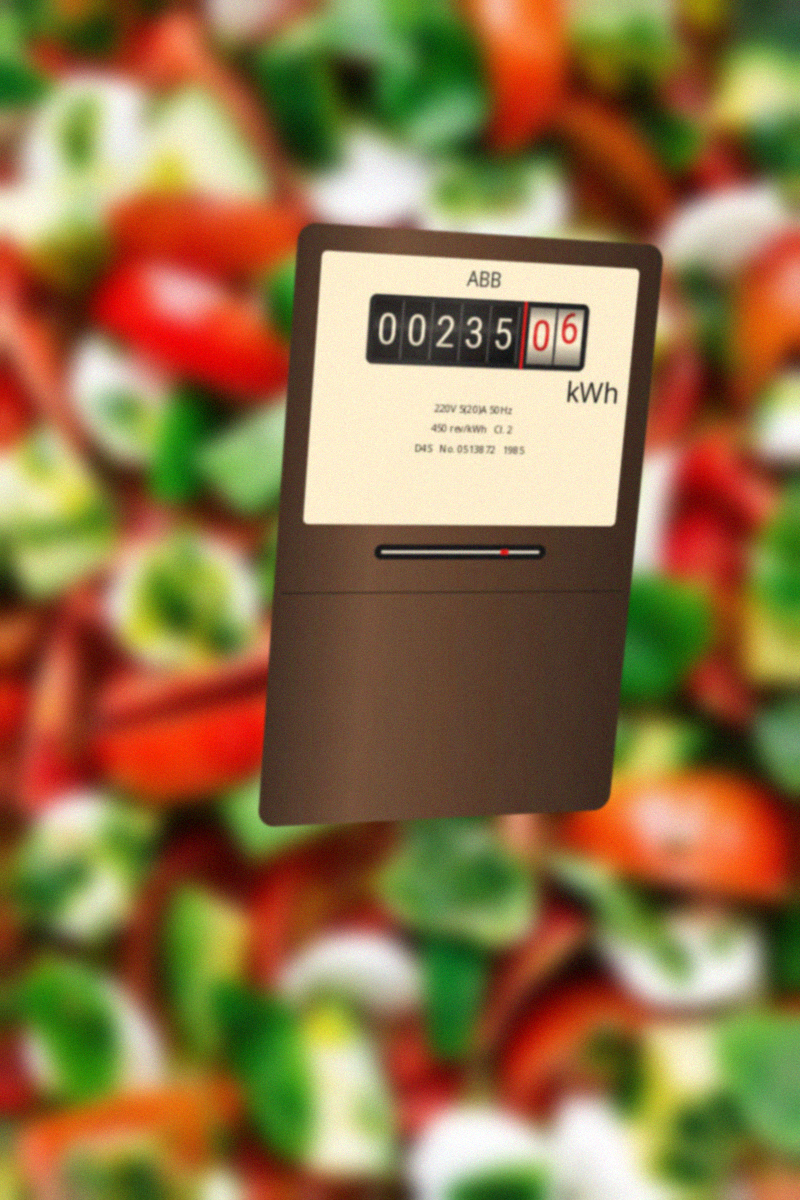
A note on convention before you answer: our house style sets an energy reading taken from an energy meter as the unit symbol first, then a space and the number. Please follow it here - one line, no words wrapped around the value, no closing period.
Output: kWh 235.06
